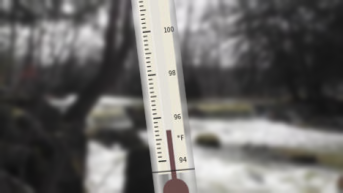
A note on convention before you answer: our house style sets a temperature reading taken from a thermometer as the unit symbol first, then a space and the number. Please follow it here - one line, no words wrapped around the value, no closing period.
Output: °F 95.4
